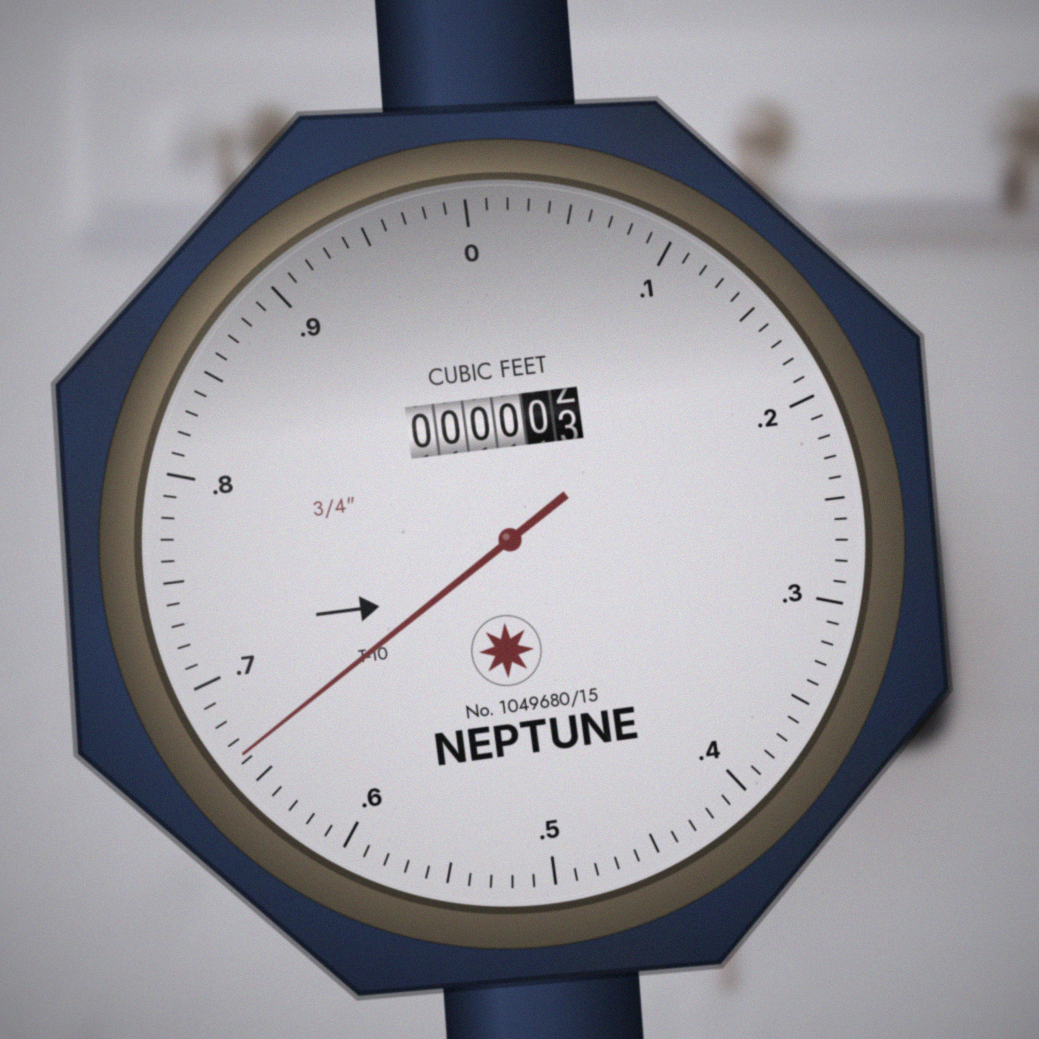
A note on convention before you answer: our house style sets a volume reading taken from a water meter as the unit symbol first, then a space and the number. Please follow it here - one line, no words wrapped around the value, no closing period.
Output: ft³ 2.66
